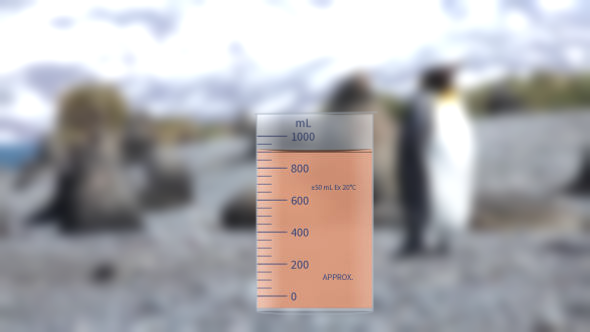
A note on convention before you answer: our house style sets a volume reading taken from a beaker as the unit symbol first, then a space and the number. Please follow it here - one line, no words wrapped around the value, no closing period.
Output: mL 900
